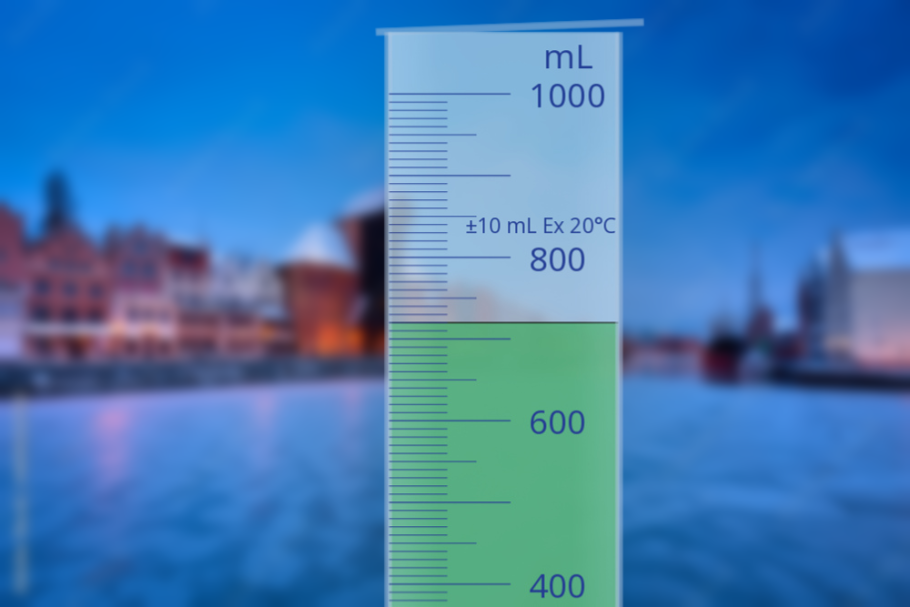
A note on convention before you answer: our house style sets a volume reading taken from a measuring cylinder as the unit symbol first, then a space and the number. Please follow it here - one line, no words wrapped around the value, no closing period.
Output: mL 720
